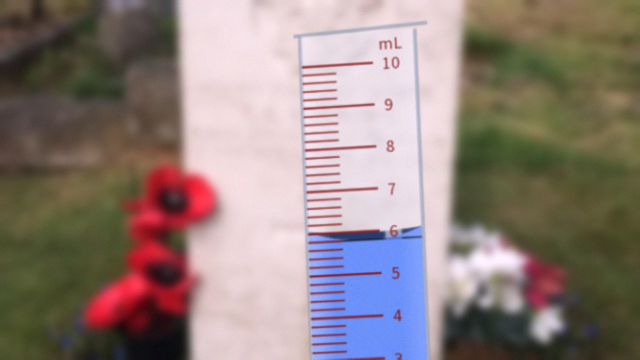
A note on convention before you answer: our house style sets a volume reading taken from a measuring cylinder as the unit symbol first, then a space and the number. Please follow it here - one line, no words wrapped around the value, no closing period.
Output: mL 5.8
